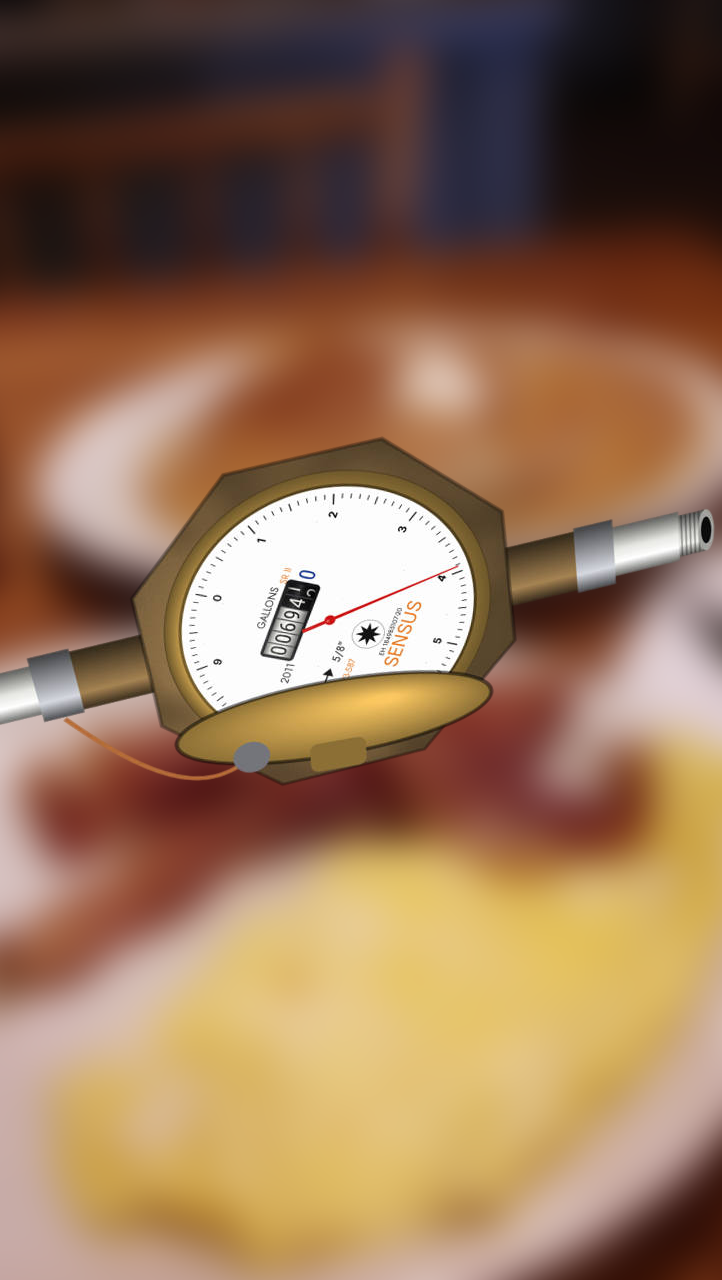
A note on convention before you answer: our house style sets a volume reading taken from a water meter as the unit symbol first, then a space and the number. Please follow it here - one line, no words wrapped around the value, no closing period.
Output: gal 69413.9
